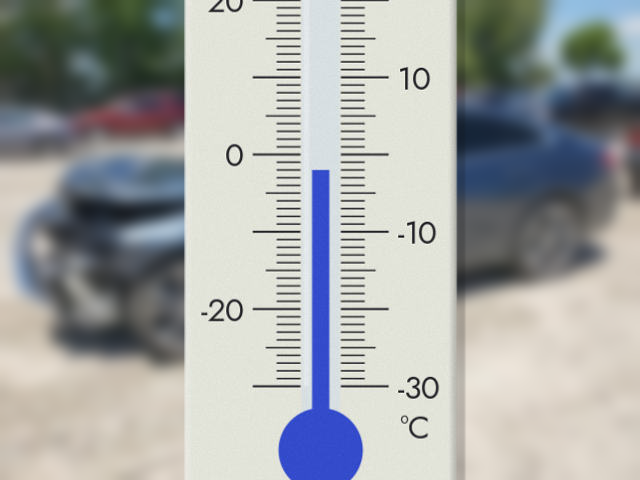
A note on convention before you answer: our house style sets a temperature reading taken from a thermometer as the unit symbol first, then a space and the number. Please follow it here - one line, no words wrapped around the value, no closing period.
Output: °C -2
